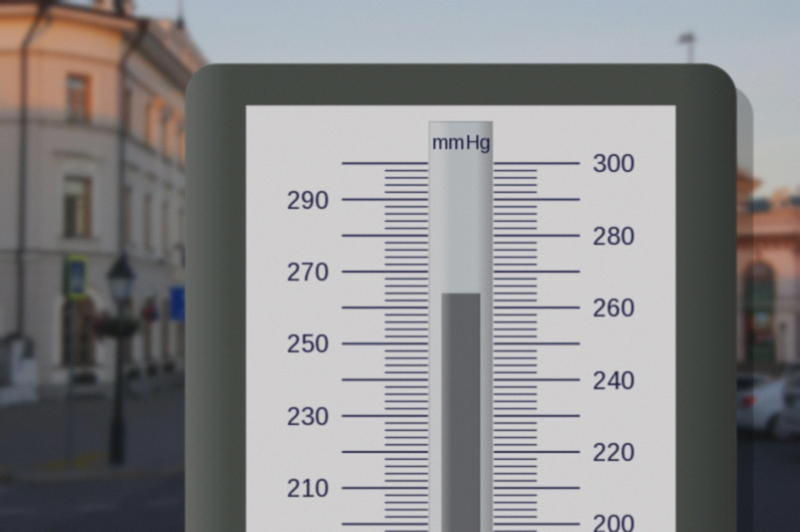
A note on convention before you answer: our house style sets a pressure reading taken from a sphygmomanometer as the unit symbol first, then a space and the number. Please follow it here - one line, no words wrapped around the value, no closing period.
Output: mmHg 264
